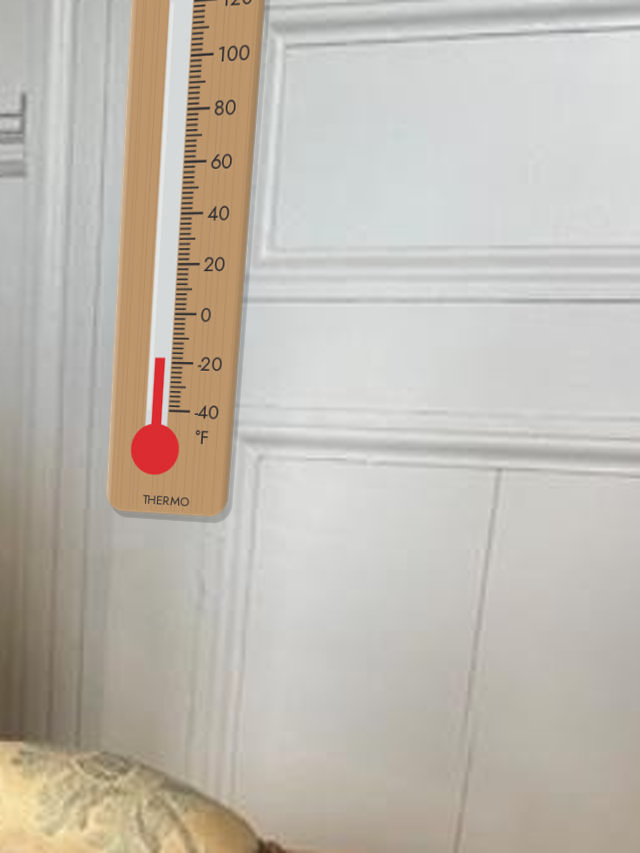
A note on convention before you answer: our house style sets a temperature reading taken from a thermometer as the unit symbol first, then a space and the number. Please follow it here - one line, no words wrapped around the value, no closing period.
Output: °F -18
